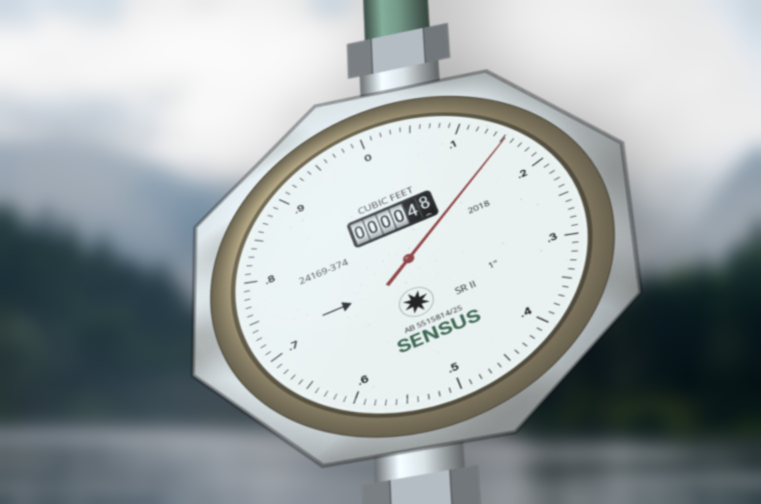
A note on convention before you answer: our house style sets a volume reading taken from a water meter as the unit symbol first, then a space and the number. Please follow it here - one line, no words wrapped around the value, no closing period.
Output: ft³ 48.15
